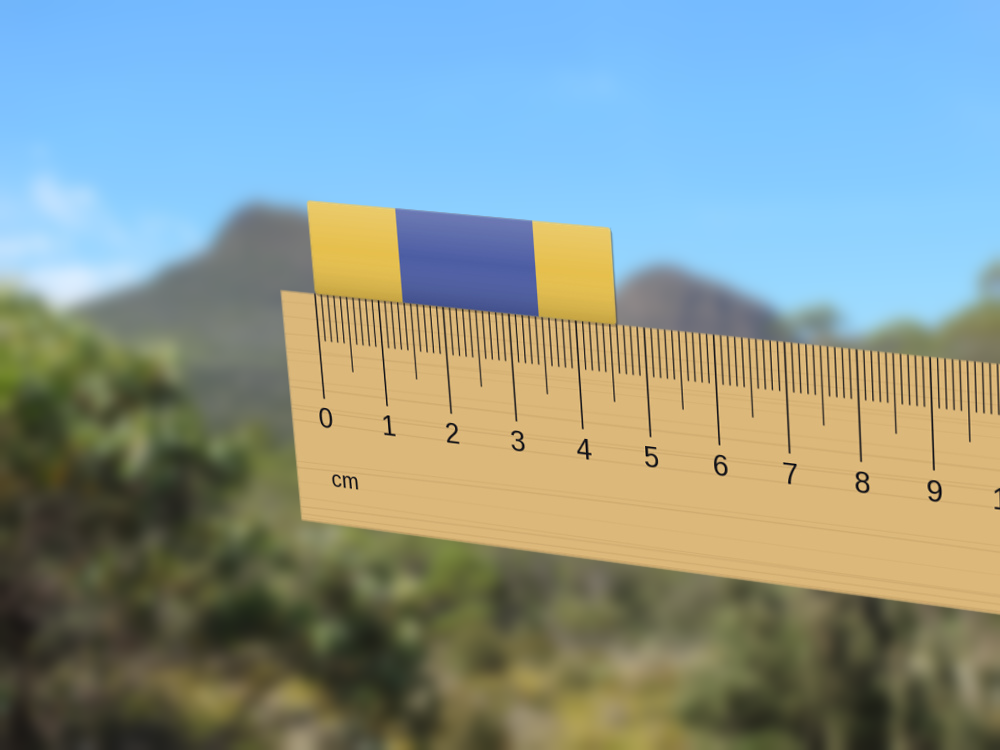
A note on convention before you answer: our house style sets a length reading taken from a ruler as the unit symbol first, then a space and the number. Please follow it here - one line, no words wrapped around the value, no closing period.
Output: cm 4.6
